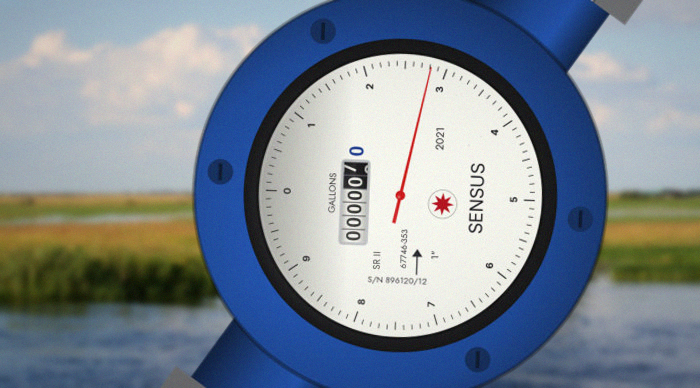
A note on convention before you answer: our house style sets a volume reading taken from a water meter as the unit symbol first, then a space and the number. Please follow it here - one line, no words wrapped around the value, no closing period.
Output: gal 72.8
